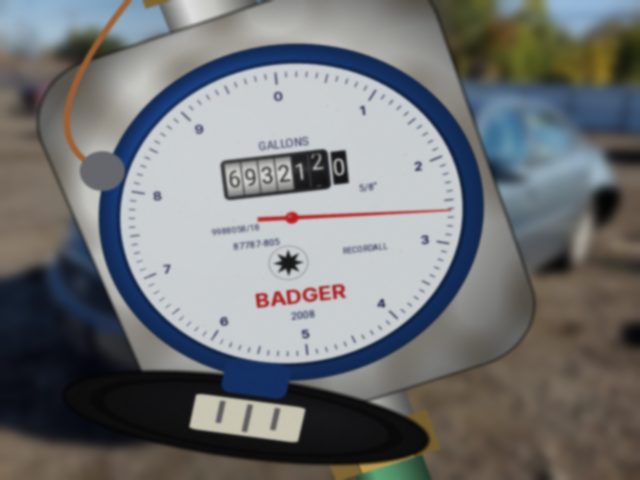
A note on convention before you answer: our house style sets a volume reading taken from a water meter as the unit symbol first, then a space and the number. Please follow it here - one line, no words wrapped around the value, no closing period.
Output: gal 6932122.6
